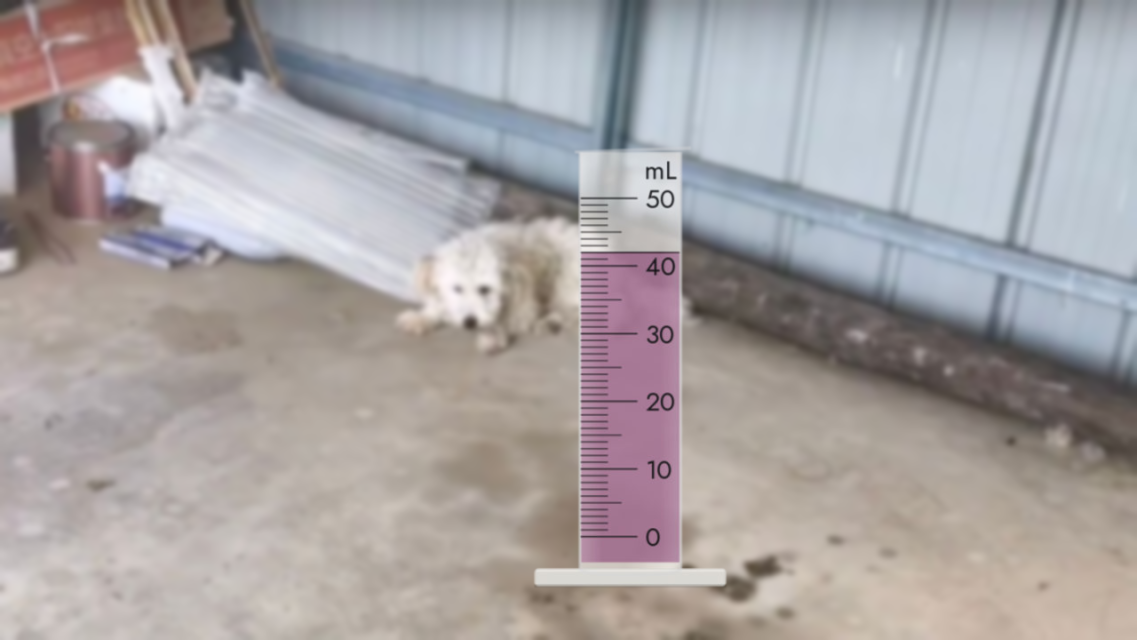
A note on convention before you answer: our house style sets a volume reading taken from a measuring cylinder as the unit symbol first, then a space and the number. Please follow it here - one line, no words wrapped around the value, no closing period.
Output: mL 42
